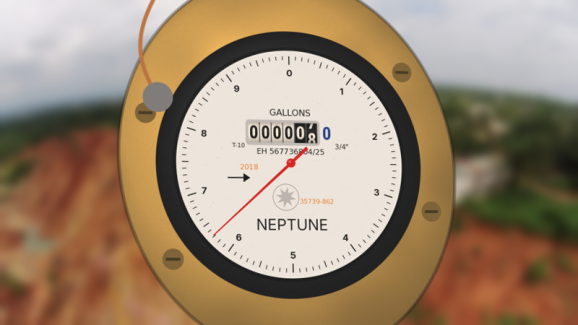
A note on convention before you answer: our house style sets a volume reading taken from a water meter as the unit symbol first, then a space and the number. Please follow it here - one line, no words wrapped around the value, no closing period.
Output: gal 76.3
